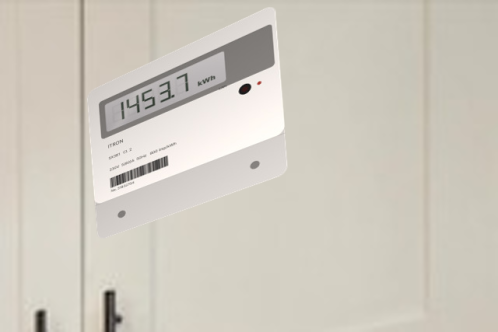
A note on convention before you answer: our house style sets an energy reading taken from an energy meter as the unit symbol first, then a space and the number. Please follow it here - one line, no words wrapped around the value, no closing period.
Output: kWh 1453.7
